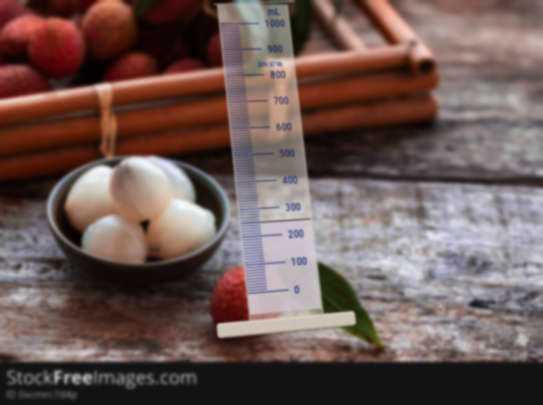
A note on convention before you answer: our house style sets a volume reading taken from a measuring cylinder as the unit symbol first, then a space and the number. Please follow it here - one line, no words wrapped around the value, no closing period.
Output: mL 250
